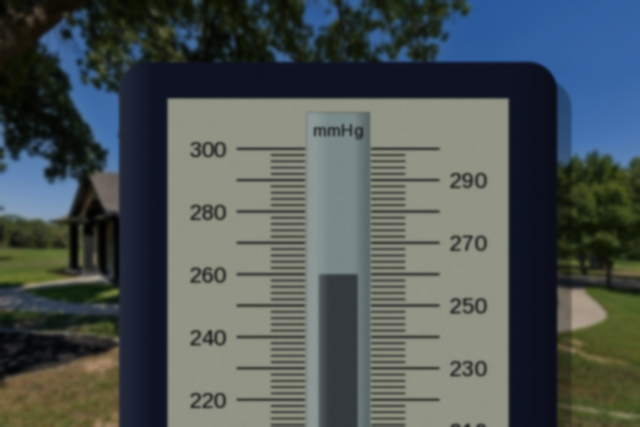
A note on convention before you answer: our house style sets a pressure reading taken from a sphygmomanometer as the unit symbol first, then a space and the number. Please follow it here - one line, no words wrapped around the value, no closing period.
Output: mmHg 260
